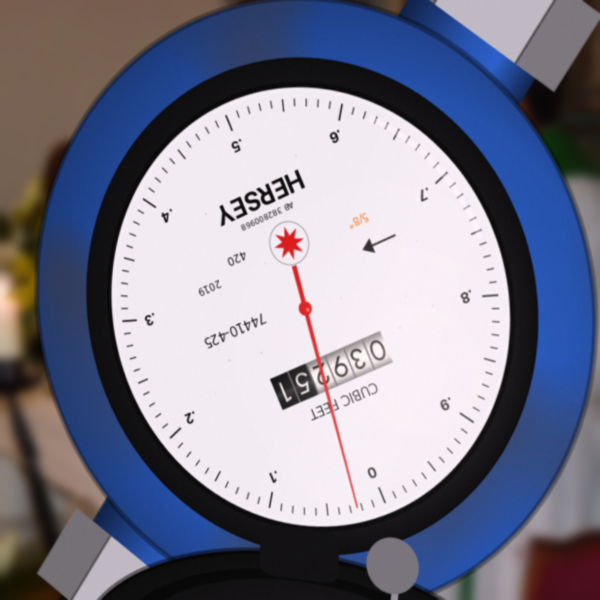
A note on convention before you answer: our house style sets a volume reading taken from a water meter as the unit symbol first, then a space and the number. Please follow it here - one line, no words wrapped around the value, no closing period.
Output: ft³ 39251.02
